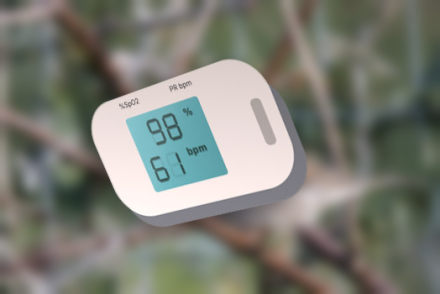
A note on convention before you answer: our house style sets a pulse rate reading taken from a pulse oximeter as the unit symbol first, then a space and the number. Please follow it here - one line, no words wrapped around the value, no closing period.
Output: bpm 61
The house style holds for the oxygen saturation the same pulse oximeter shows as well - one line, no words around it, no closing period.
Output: % 98
